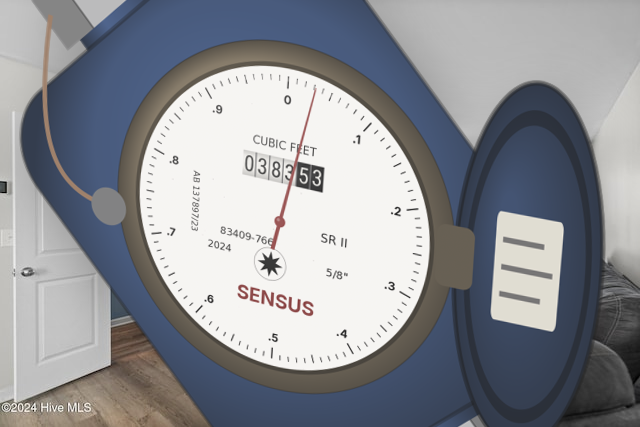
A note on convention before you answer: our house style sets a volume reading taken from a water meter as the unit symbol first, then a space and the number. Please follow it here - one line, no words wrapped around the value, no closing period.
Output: ft³ 38353.03
